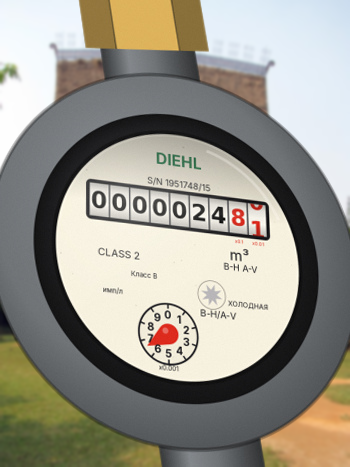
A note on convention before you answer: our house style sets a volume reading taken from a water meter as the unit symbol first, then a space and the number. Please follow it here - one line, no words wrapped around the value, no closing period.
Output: m³ 24.806
